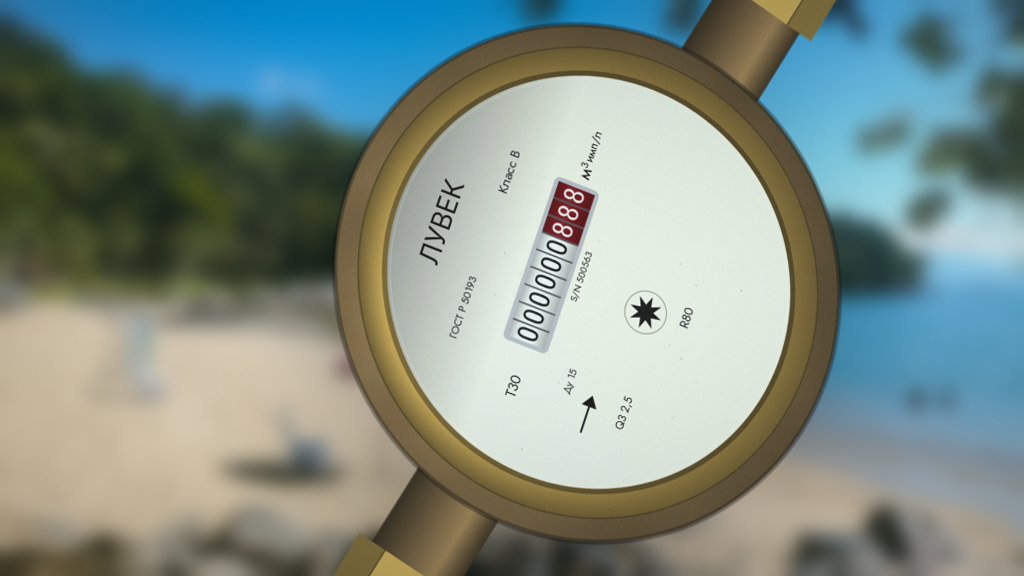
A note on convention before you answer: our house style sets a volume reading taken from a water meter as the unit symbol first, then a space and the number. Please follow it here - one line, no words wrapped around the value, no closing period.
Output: m³ 0.888
